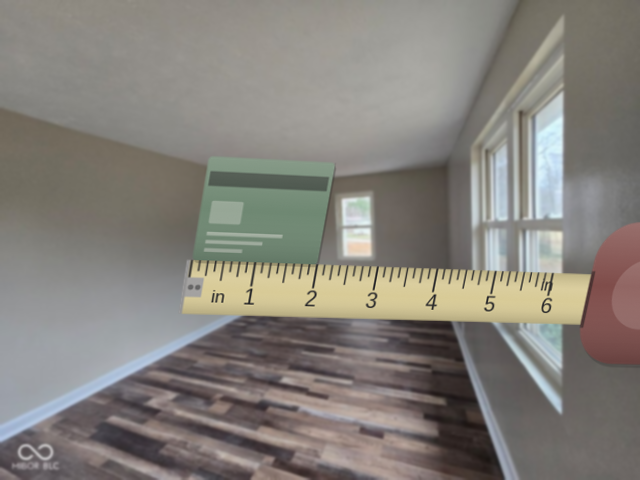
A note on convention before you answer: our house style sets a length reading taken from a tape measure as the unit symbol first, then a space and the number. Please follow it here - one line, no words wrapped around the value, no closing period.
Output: in 2
